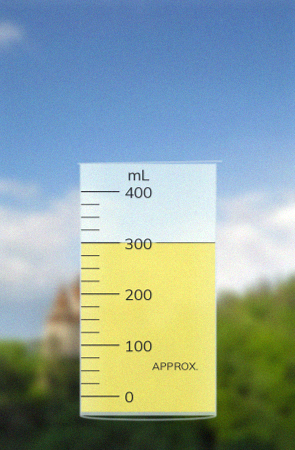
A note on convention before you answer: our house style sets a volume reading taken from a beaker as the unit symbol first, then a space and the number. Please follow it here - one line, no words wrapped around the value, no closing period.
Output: mL 300
